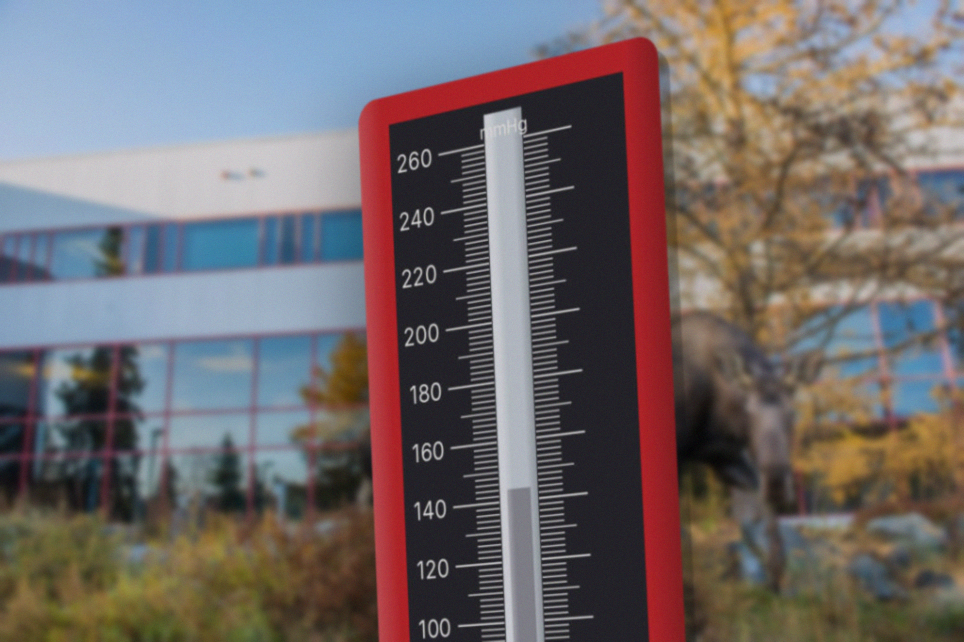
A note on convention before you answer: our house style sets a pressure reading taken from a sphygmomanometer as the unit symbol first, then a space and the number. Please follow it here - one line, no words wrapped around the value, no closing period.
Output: mmHg 144
